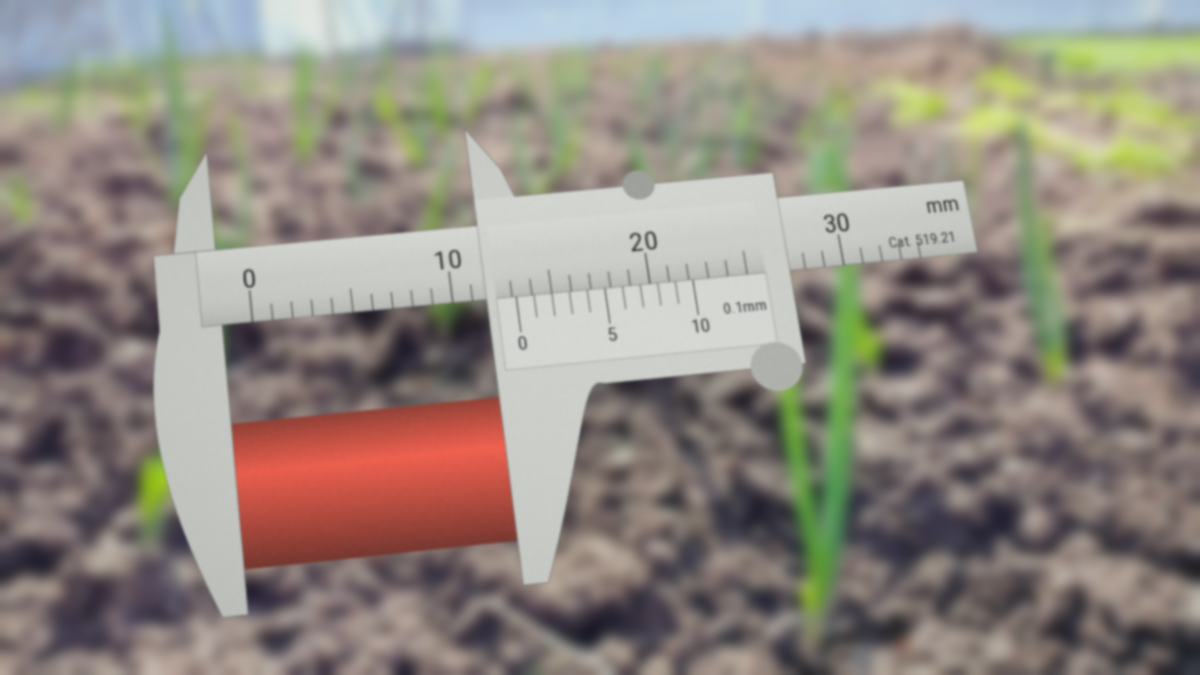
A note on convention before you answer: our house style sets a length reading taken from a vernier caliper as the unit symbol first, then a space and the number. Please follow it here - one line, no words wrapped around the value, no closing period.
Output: mm 13.2
